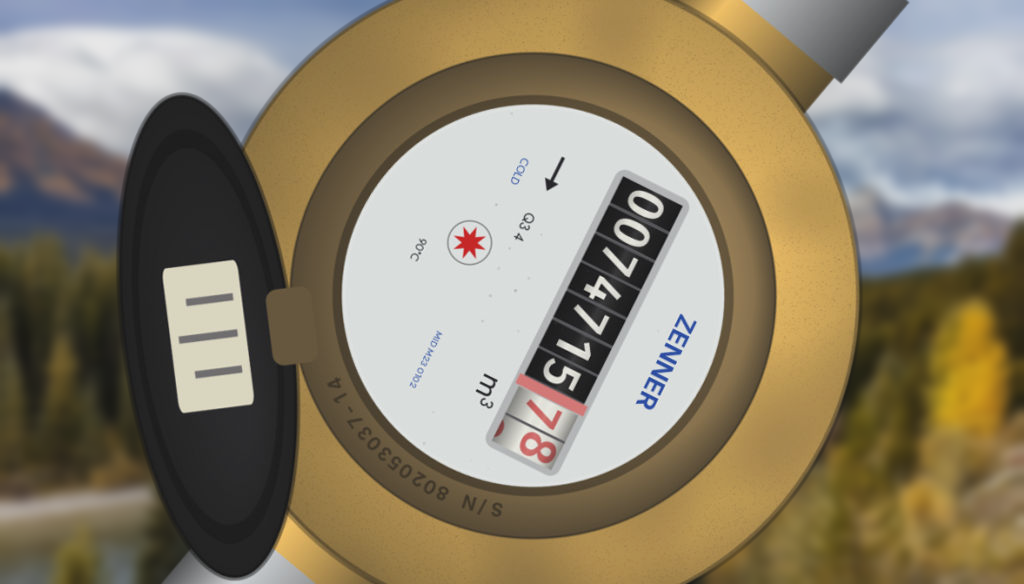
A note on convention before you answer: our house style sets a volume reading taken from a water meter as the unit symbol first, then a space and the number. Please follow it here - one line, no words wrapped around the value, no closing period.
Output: m³ 74715.78
